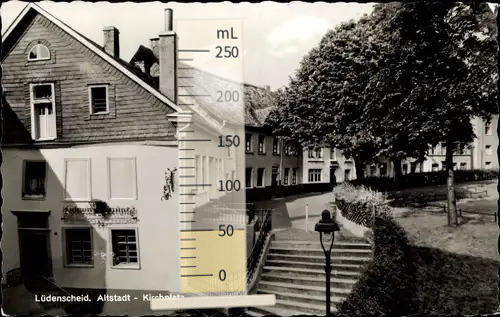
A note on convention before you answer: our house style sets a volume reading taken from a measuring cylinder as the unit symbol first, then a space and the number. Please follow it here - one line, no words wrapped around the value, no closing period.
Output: mL 50
